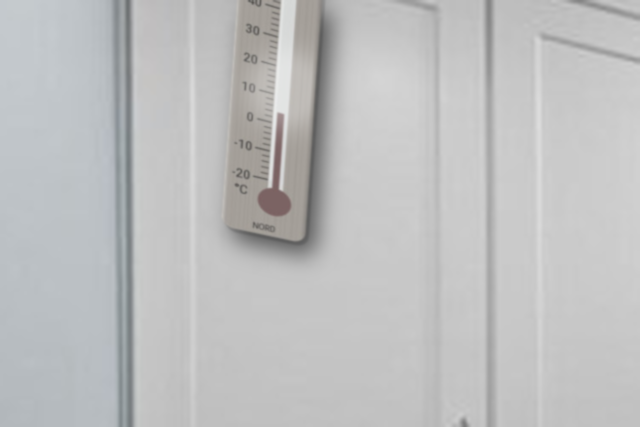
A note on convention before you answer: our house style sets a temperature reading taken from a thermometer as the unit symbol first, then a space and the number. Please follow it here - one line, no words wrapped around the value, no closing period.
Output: °C 4
